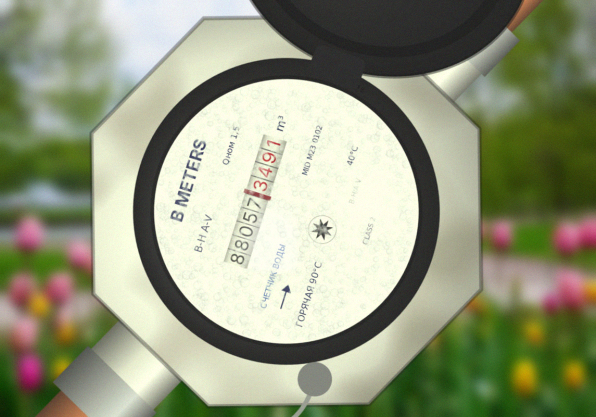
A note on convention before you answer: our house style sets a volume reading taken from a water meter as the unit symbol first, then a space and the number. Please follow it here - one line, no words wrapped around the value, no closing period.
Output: m³ 88057.3491
